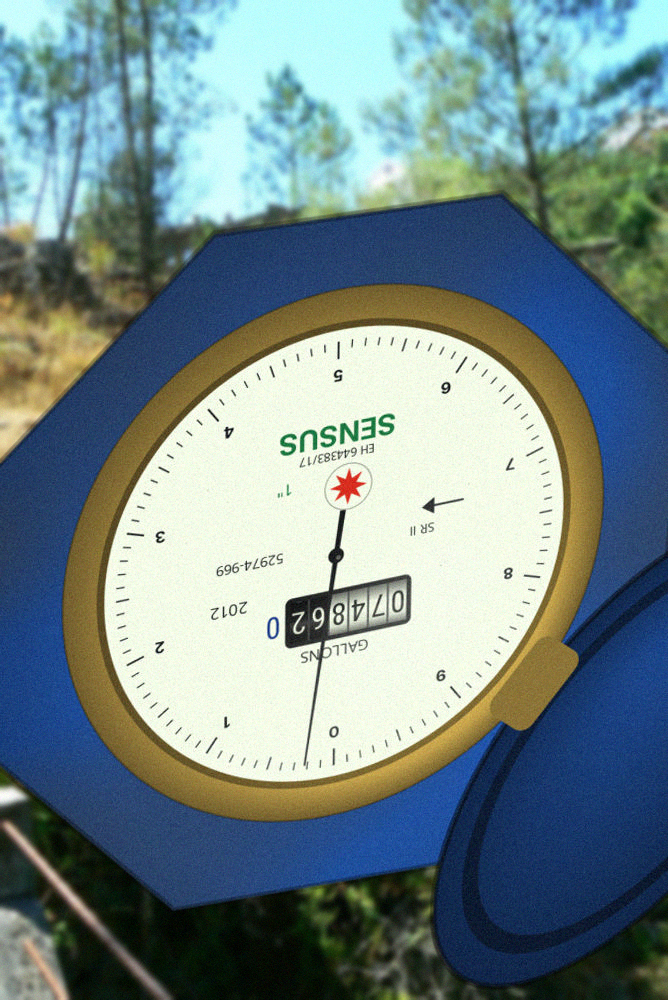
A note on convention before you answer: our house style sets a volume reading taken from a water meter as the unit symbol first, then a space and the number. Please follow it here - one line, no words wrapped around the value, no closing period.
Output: gal 748620.2
